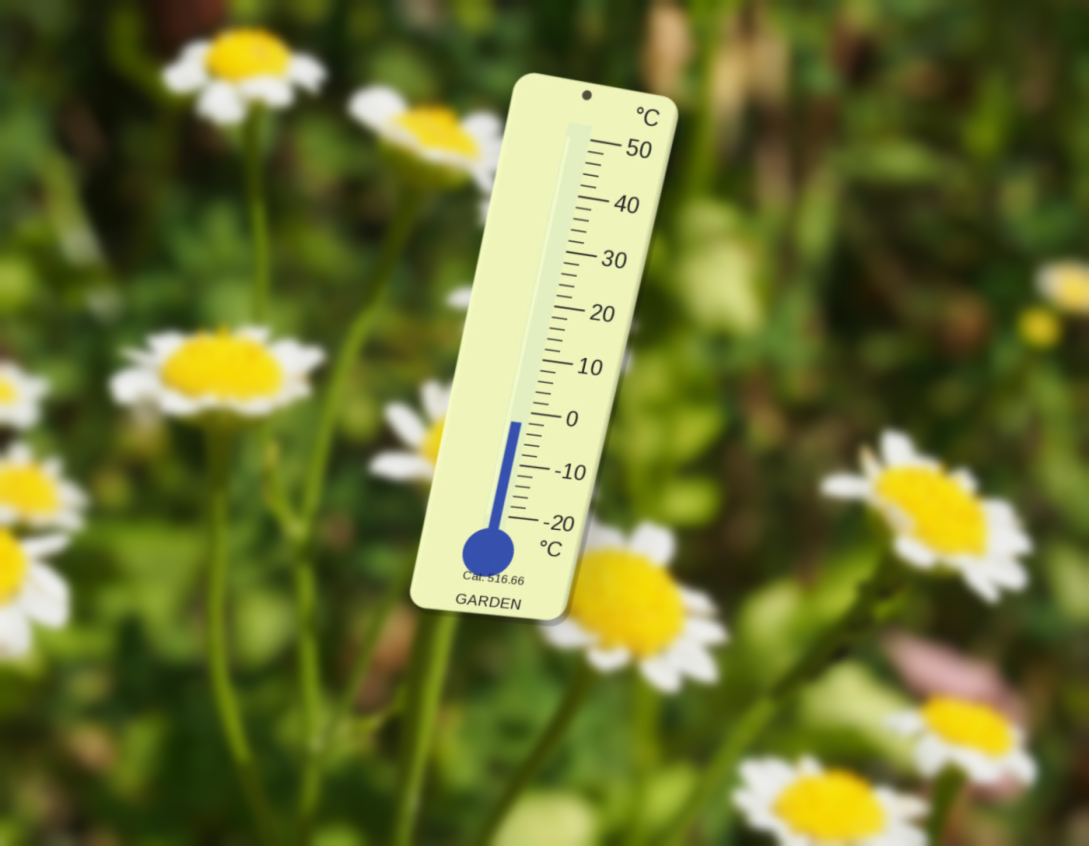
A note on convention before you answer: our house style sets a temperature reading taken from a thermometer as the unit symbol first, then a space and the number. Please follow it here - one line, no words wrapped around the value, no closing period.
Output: °C -2
